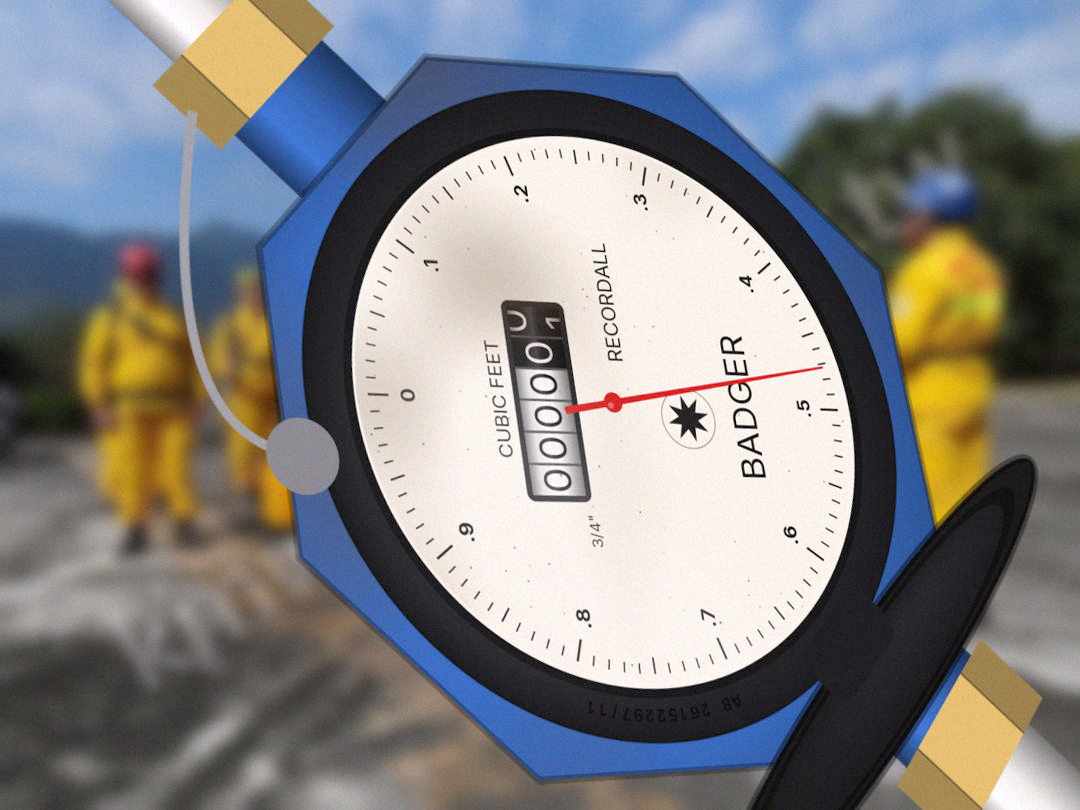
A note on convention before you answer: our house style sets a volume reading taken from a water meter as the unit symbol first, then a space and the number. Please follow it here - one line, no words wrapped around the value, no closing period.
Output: ft³ 0.47
